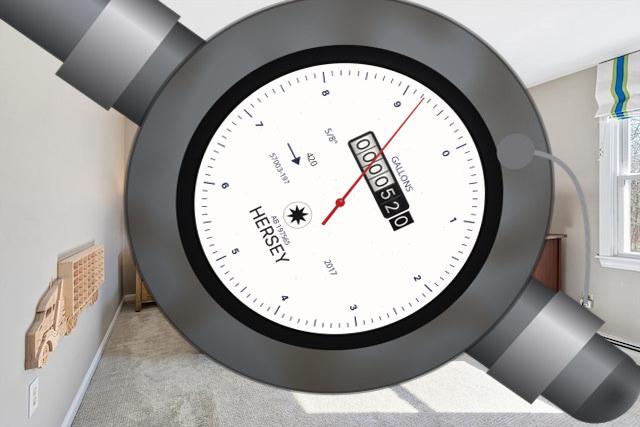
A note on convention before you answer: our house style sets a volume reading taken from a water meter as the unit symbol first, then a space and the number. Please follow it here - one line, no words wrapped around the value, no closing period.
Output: gal 519.2
